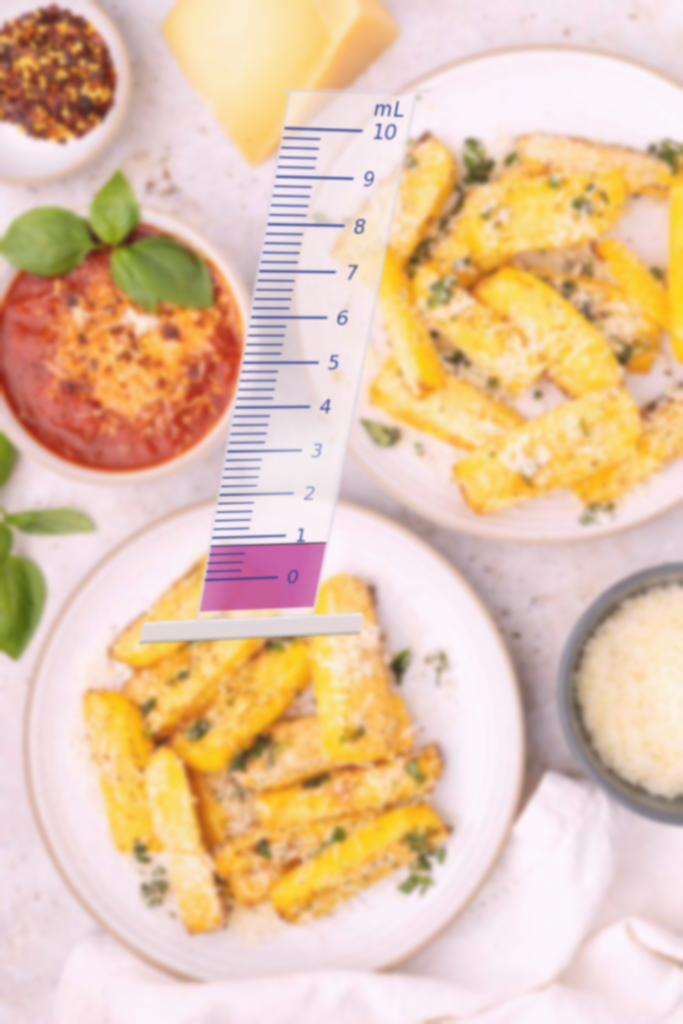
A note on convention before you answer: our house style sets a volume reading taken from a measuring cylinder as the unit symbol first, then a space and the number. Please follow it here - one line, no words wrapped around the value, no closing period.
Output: mL 0.8
